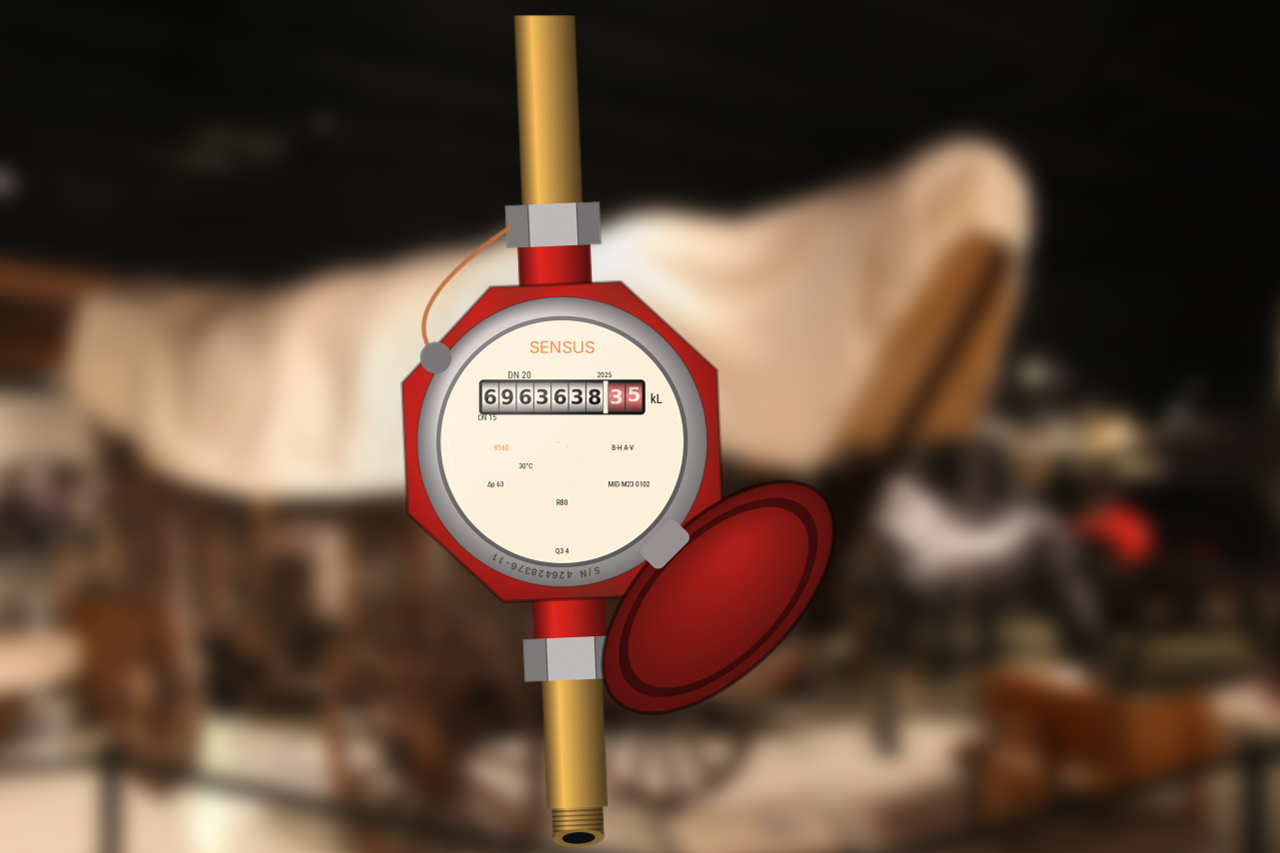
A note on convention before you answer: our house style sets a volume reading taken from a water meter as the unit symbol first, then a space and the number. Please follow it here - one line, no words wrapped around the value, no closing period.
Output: kL 6963638.35
